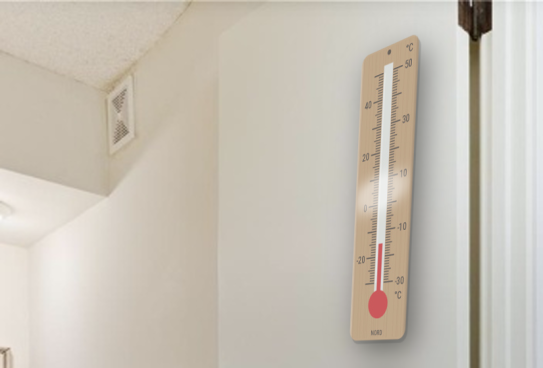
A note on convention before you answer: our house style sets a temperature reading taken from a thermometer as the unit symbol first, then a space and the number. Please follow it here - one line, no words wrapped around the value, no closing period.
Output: °C -15
